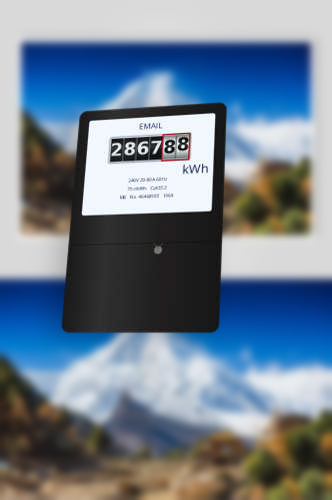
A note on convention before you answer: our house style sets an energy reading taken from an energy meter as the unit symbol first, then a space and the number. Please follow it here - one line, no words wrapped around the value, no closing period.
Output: kWh 2867.88
